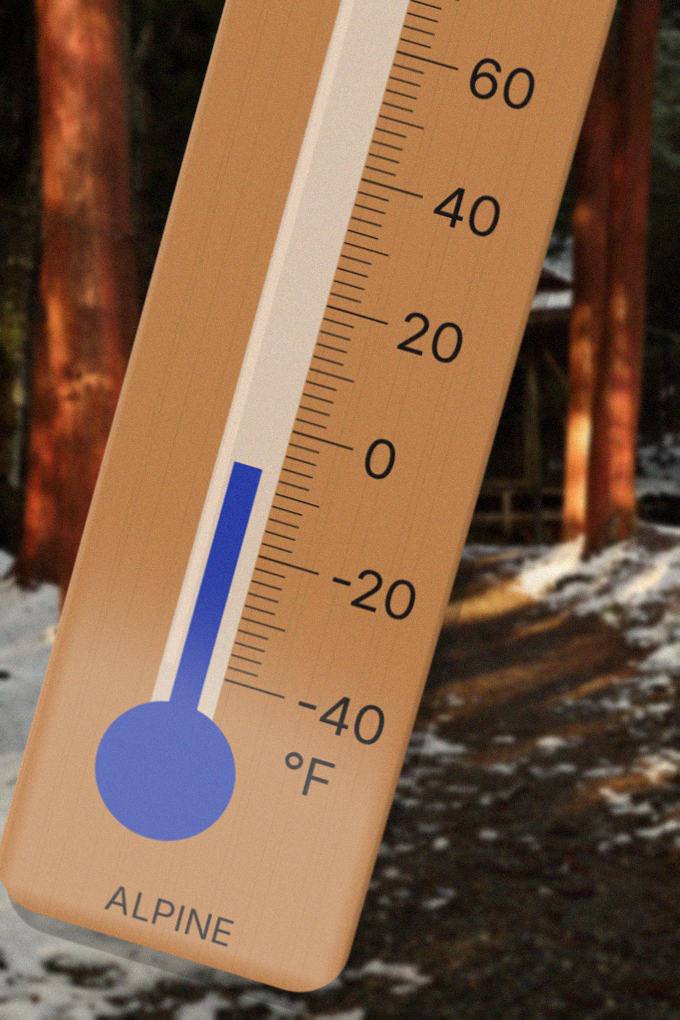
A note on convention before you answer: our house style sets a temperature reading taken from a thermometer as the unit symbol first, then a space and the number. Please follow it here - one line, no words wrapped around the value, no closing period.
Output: °F -7
